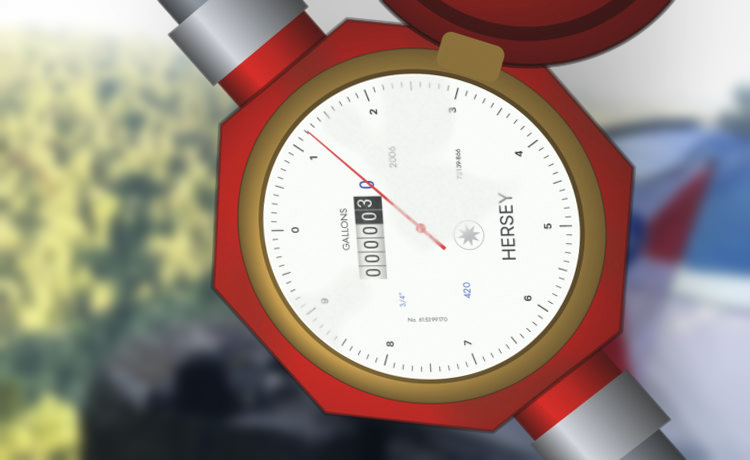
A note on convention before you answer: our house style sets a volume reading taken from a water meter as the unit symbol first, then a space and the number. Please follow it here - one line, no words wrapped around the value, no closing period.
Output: gal 31.2
